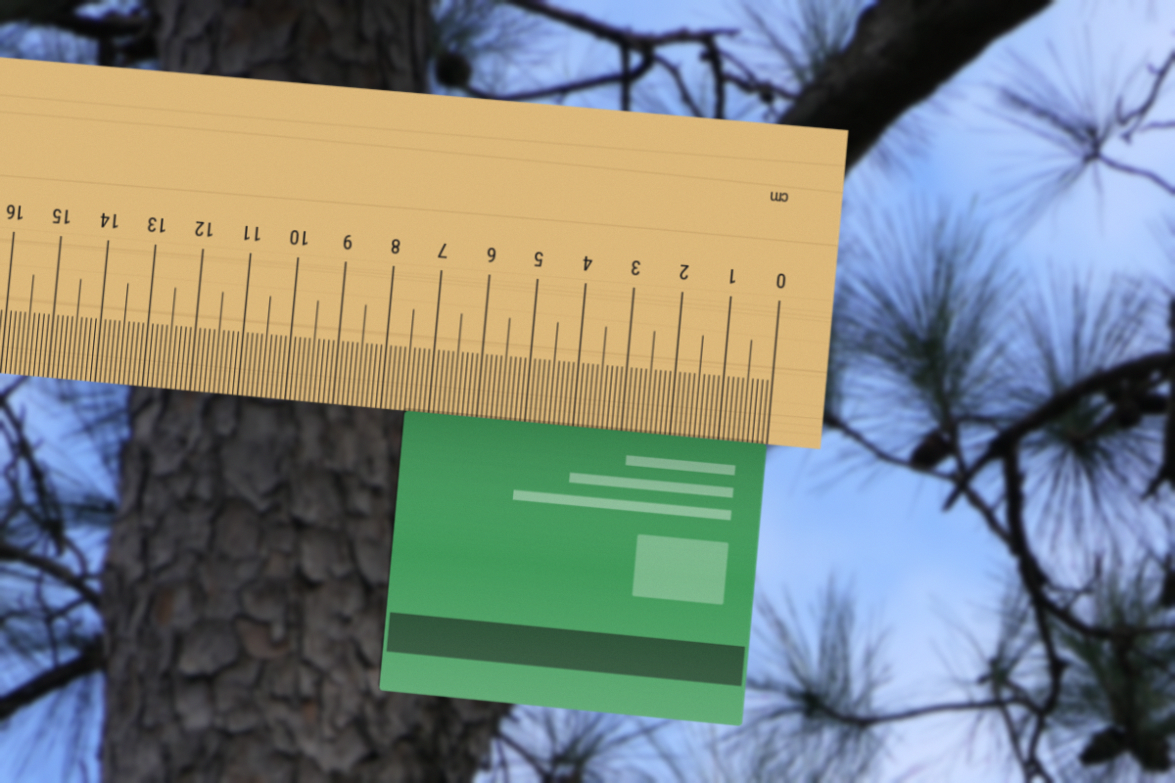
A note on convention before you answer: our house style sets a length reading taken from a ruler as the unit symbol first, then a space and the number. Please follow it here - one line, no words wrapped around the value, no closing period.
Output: cm 7.5
